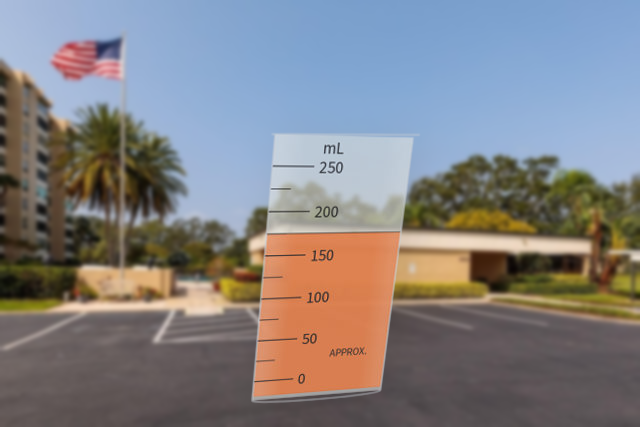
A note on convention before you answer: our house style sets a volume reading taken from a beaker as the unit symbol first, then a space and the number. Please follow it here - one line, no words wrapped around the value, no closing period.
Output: mL 175
